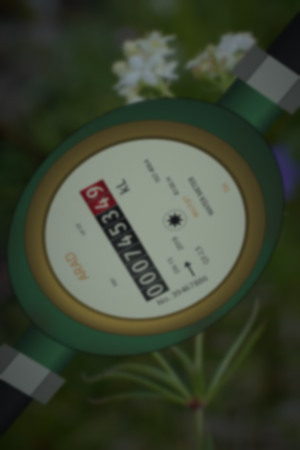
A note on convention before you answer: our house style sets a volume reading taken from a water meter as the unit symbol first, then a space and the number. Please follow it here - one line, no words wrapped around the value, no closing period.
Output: kL 7453.49
